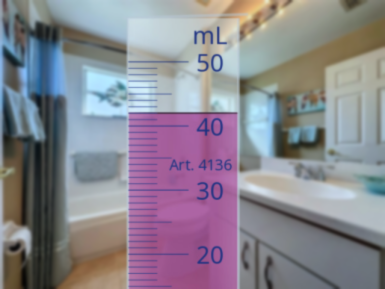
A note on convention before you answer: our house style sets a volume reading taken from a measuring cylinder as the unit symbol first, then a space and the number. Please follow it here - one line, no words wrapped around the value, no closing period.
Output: mL 42
